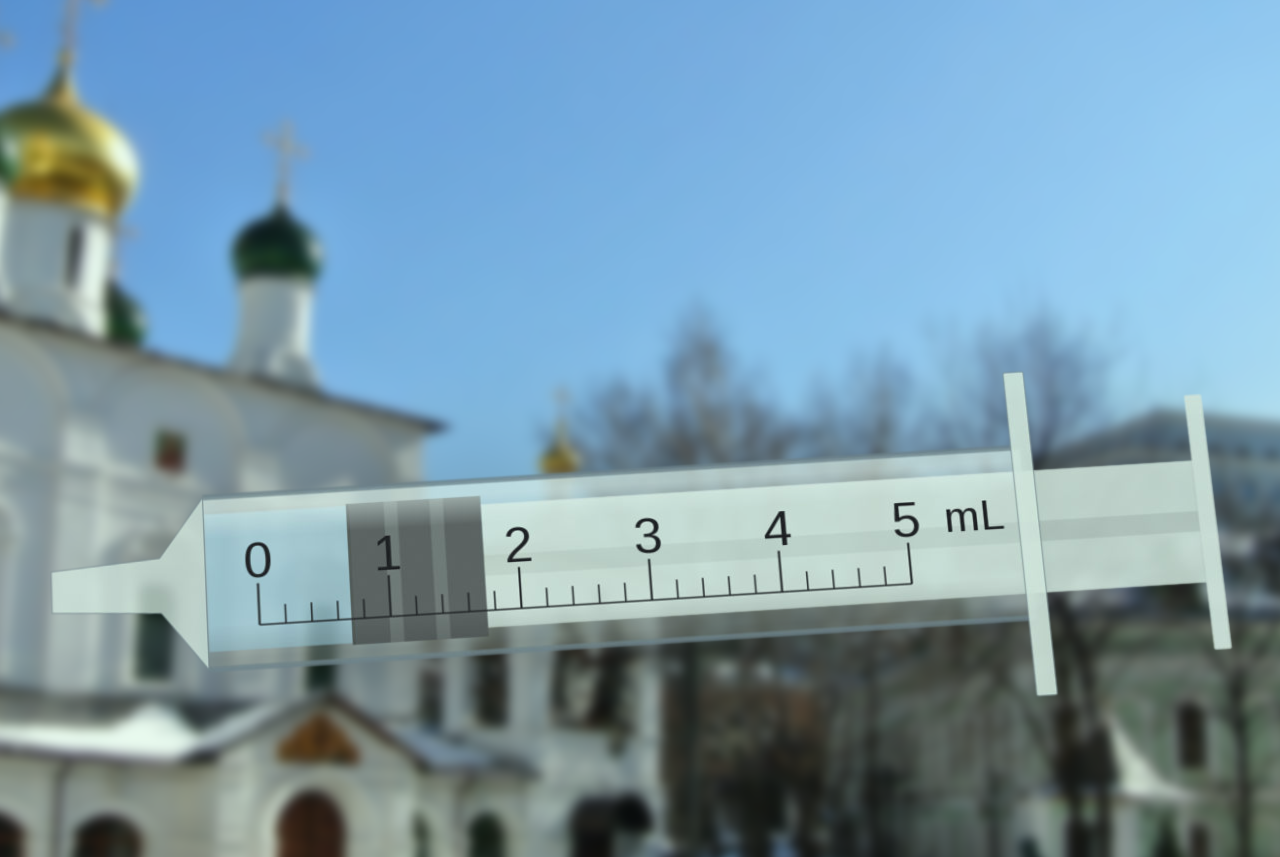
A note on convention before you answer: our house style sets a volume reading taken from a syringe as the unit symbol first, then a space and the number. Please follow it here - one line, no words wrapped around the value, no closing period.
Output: mL 0.7
